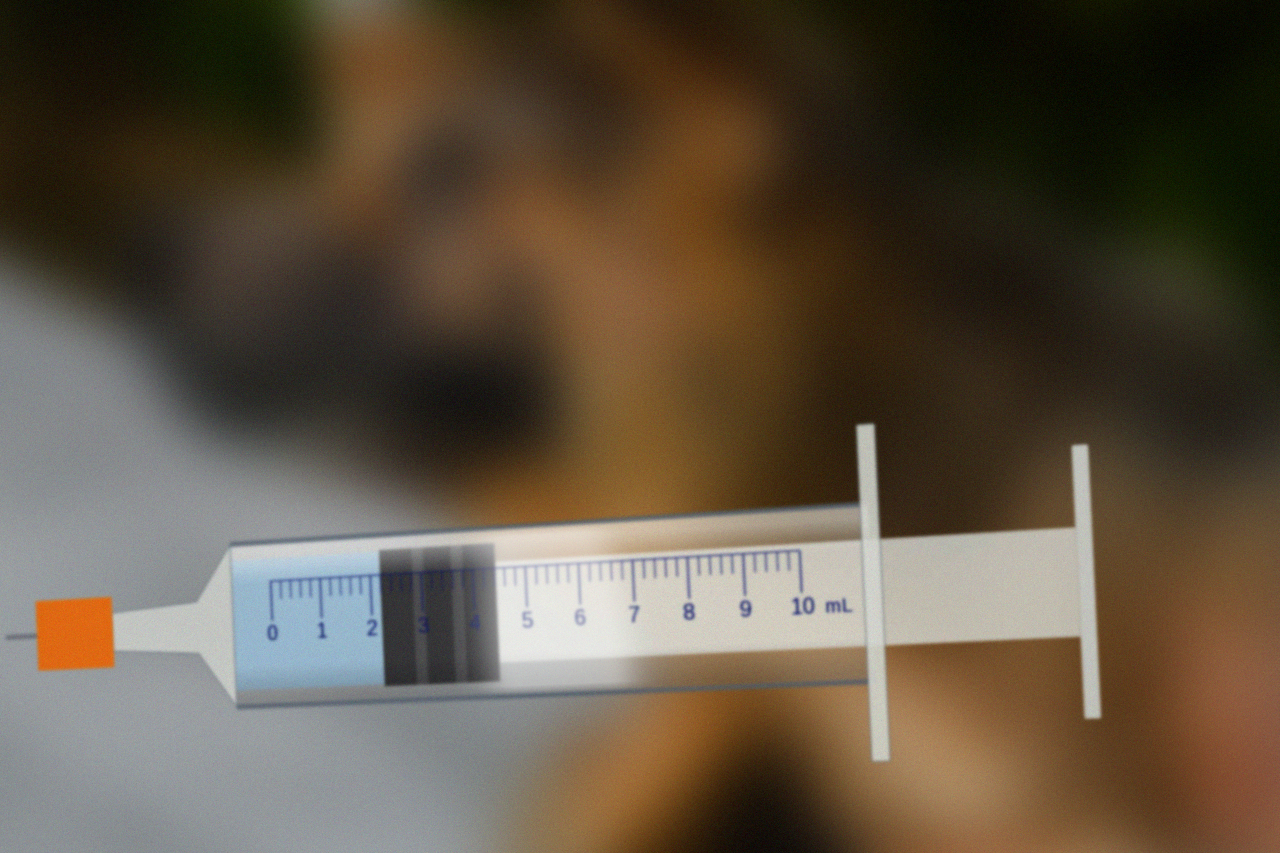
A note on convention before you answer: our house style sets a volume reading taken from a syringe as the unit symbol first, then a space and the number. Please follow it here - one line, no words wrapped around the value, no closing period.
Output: mL 2.2
